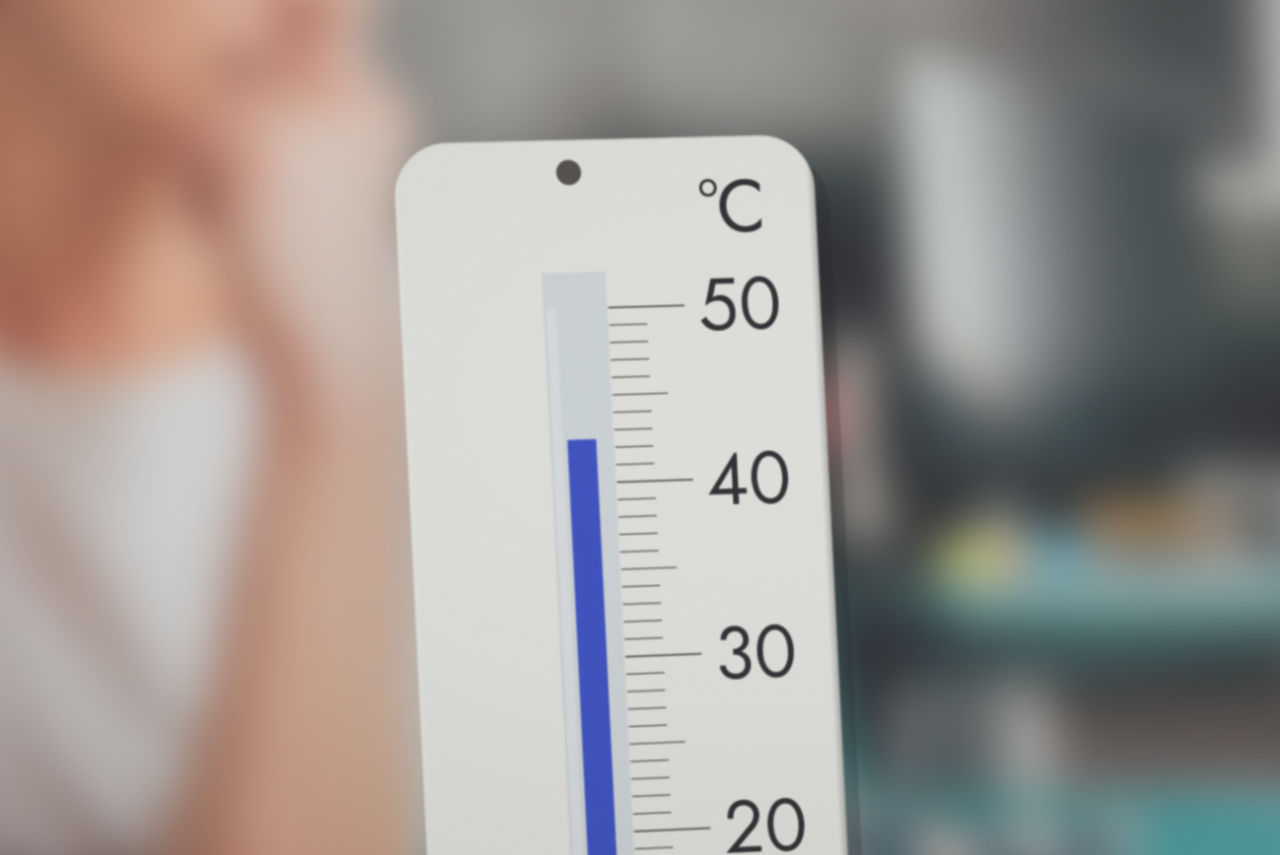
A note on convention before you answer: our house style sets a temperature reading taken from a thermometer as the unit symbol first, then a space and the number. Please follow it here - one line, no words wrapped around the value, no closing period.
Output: °C 42.5
